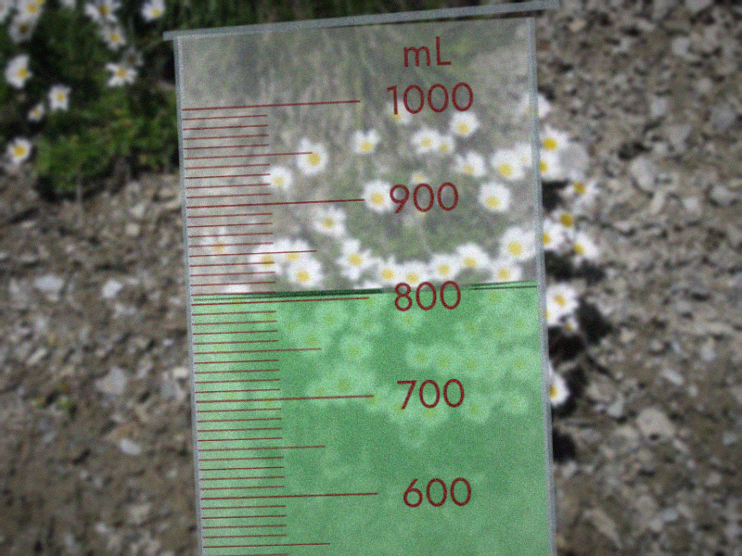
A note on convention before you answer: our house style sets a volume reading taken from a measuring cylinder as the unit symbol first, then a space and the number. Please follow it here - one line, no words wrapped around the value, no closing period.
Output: mL 805
